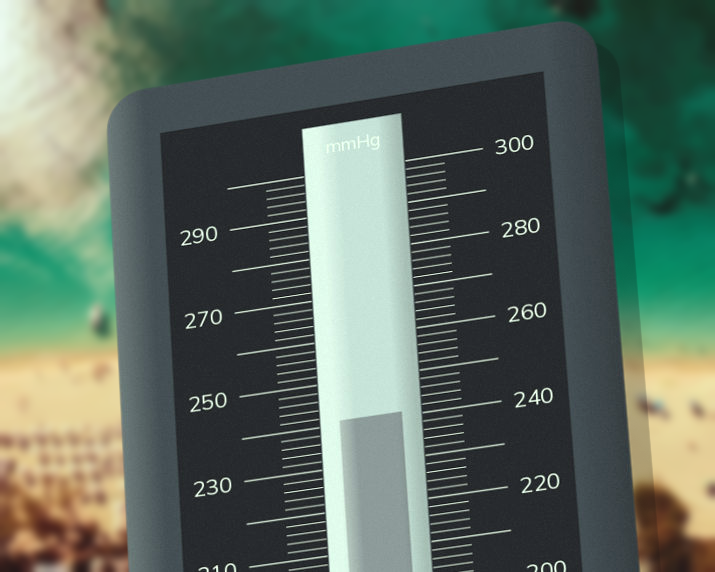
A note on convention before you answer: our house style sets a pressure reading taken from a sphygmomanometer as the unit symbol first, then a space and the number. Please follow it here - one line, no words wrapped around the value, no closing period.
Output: mmHg 241
